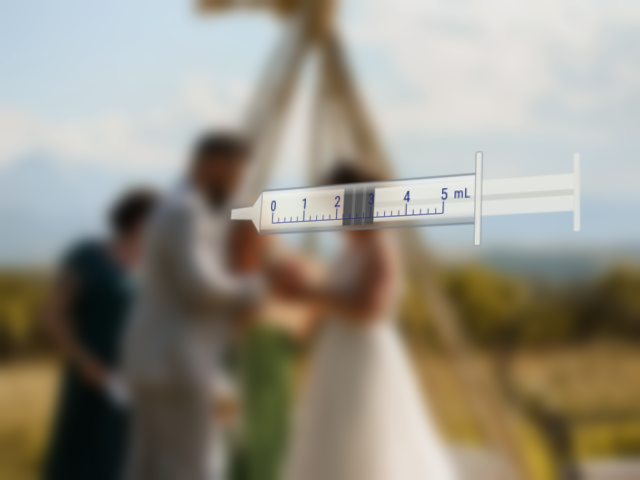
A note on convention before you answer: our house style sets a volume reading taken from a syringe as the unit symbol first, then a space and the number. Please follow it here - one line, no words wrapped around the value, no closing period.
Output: mL 2.2
